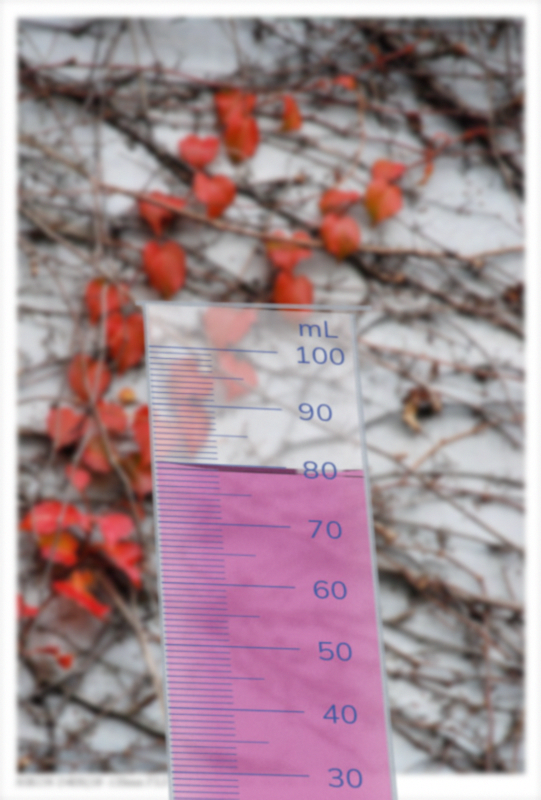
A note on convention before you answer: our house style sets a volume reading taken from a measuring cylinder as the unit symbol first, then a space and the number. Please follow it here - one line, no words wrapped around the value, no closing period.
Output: mL 79
